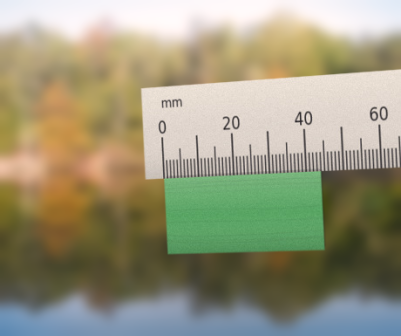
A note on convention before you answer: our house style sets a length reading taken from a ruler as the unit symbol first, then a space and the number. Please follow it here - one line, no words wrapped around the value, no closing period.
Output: mm 44
